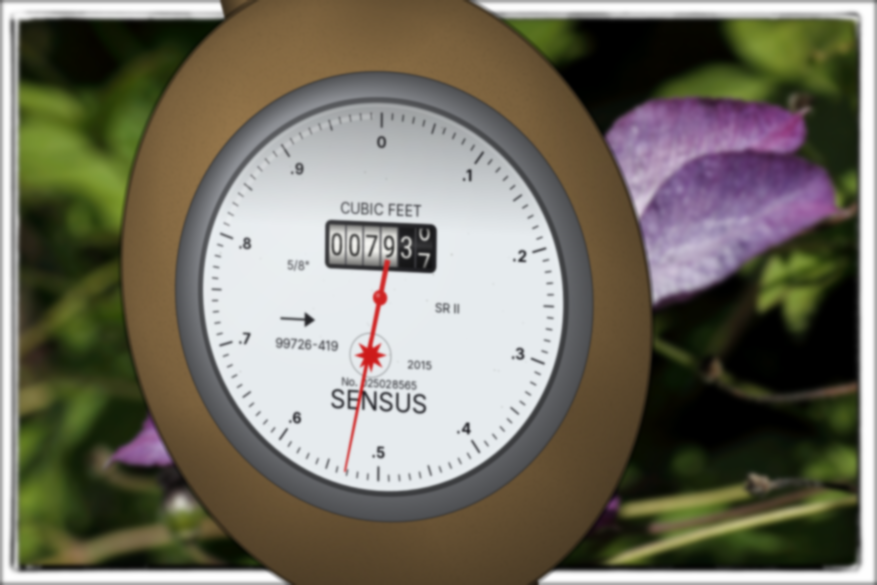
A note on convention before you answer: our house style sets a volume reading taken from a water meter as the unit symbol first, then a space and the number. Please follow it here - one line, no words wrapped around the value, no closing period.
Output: ft³ 7936.53
